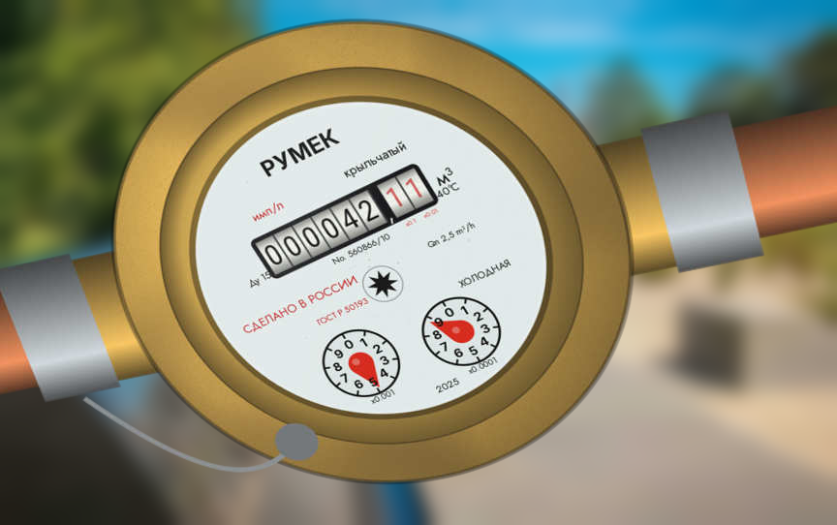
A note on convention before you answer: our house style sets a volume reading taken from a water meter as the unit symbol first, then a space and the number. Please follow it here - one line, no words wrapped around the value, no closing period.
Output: m³ 42.1148
